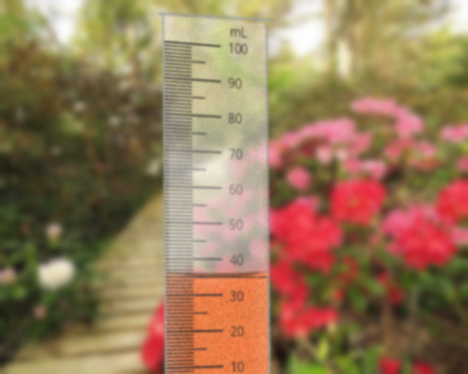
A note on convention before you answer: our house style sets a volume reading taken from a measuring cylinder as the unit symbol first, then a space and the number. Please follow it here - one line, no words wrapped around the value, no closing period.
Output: mL 35
